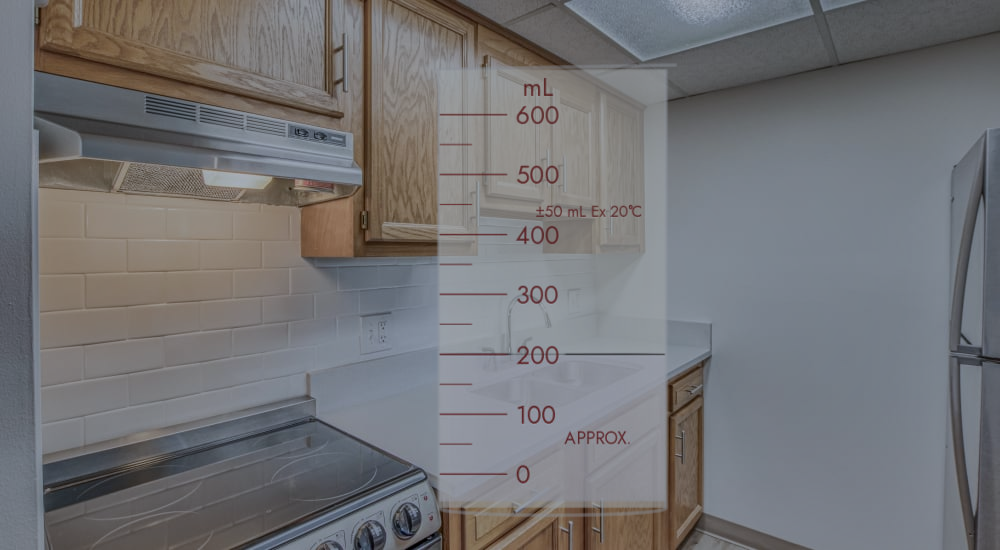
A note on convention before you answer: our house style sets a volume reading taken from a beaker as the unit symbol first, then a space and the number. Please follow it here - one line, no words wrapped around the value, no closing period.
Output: mL 200
